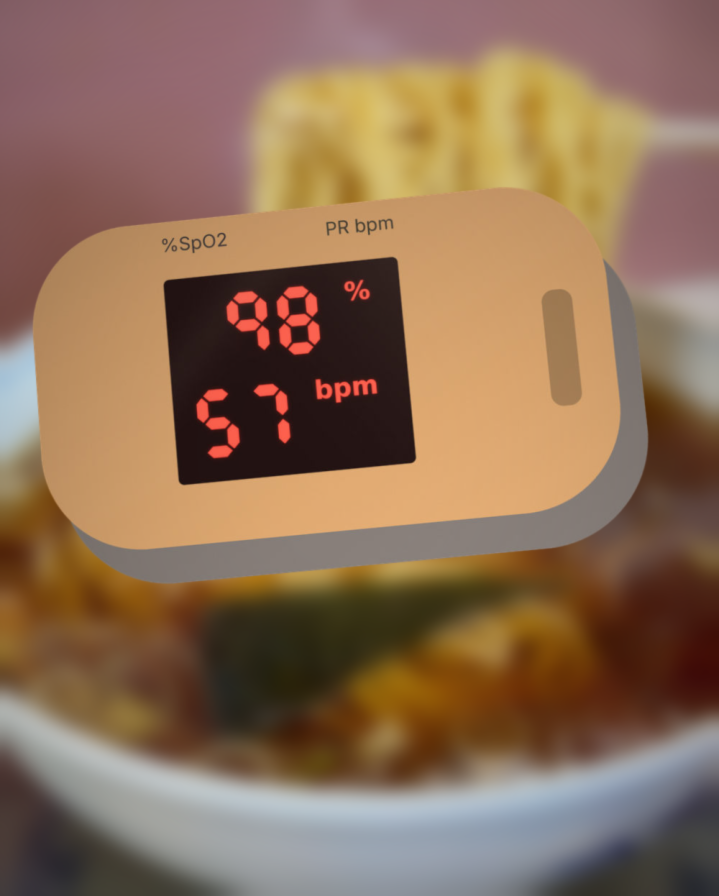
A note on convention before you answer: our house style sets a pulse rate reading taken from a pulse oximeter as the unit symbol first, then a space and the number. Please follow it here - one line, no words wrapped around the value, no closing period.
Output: bpm 57
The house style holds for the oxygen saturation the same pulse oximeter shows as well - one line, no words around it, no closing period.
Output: % 98
